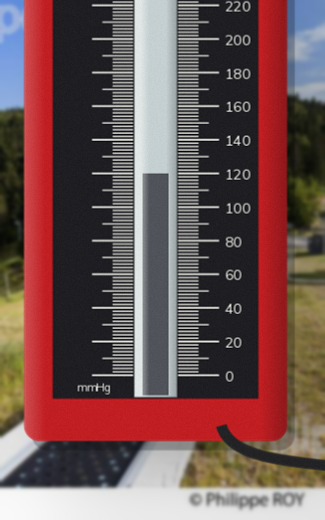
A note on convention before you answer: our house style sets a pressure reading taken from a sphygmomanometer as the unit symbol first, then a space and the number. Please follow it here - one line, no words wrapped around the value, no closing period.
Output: mmHg 120
